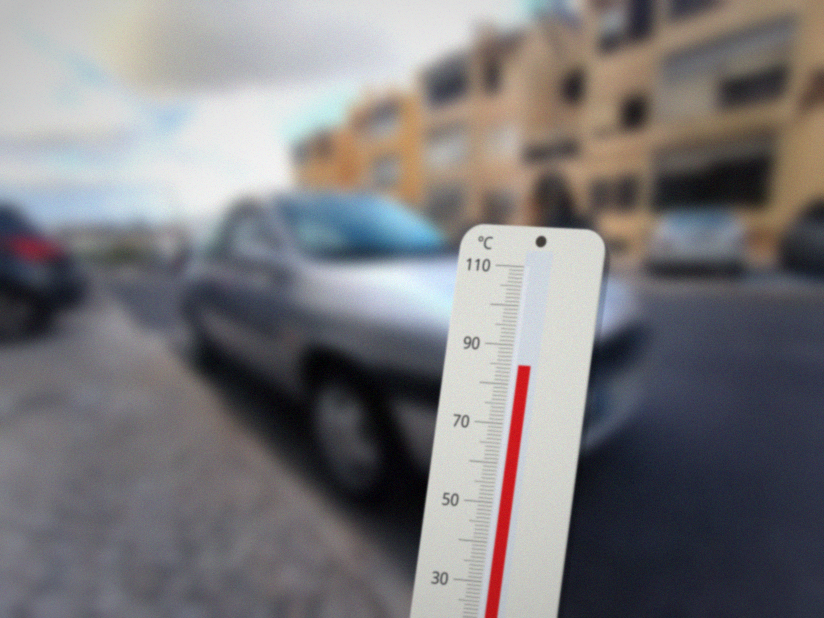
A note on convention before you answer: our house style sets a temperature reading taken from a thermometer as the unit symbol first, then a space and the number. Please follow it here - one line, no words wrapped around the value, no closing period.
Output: °C 85
